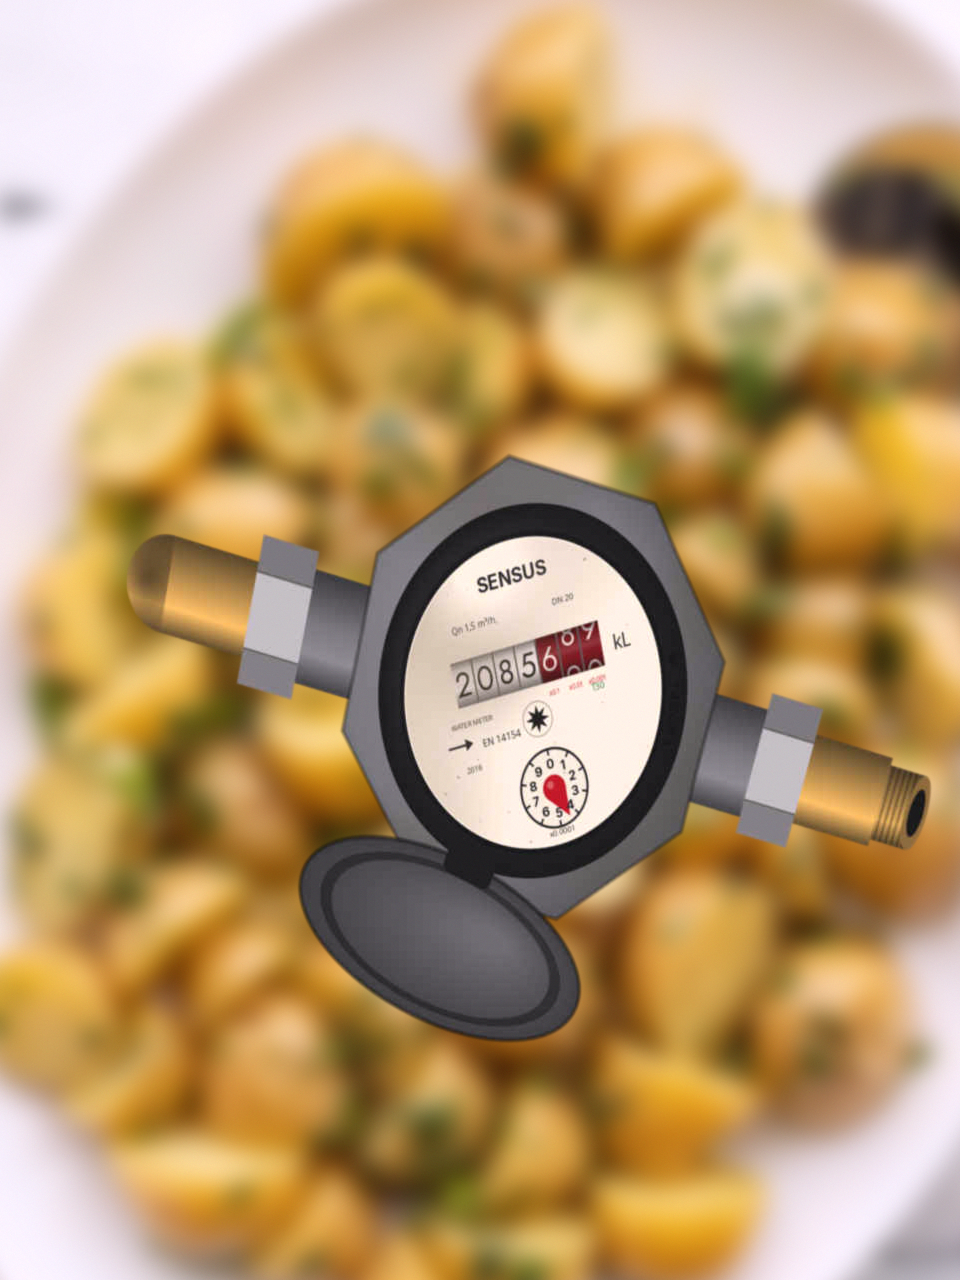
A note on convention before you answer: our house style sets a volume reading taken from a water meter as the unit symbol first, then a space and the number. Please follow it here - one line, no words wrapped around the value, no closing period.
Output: kL 2085.6894
